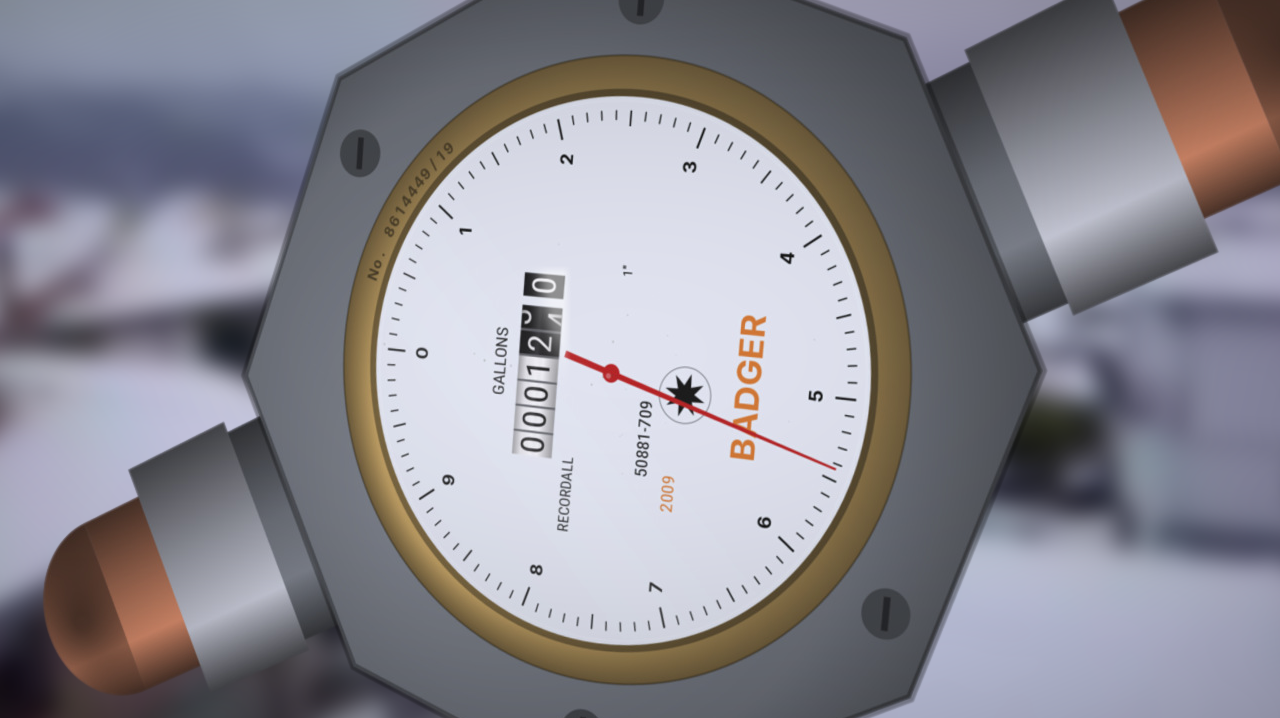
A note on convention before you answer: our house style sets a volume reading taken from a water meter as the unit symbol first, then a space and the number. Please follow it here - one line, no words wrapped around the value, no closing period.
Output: gal 1235.4
